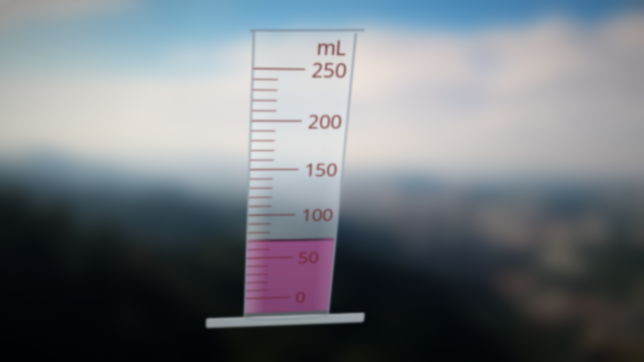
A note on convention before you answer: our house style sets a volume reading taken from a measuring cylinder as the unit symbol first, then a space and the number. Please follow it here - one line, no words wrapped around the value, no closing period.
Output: mL 70
